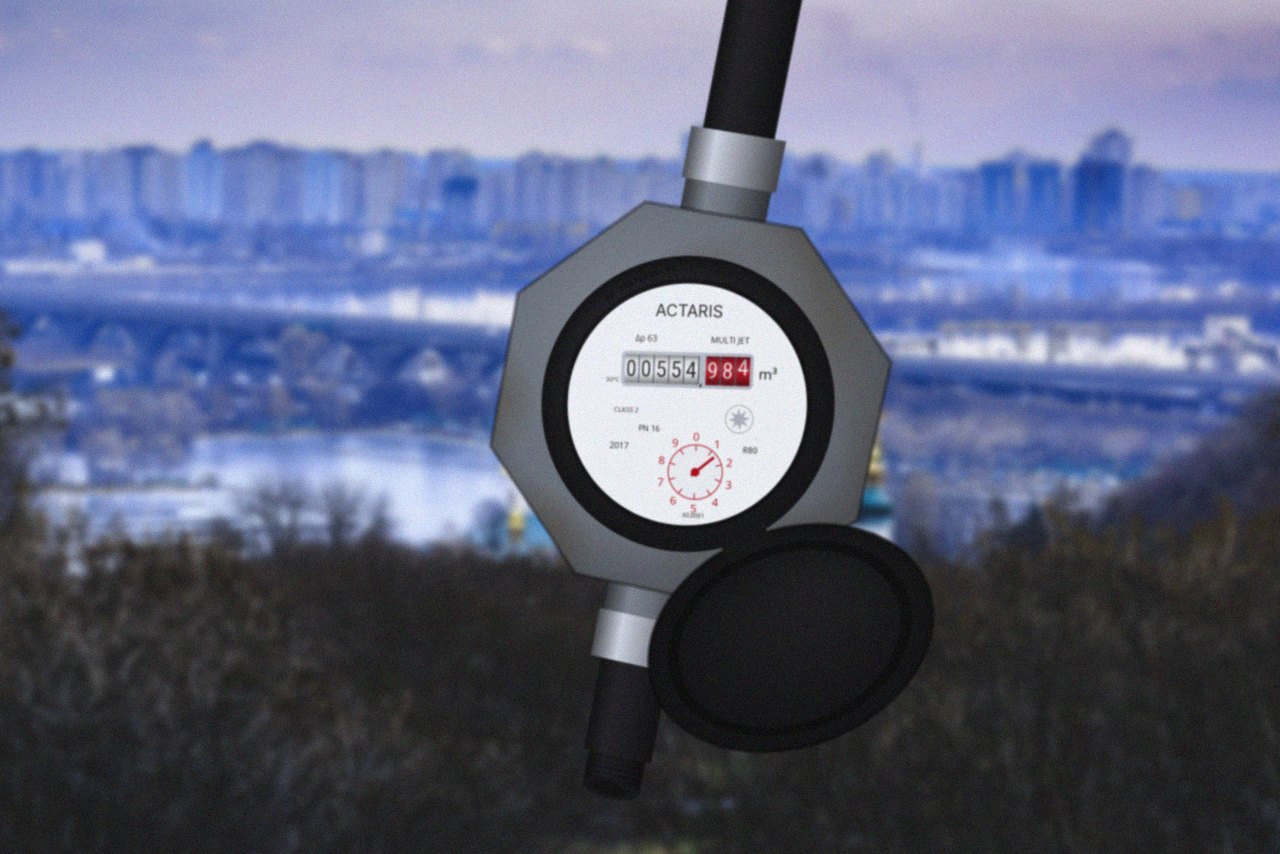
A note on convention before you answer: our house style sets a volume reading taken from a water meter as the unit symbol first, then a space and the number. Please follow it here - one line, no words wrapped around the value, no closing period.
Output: m³ 554.9841
